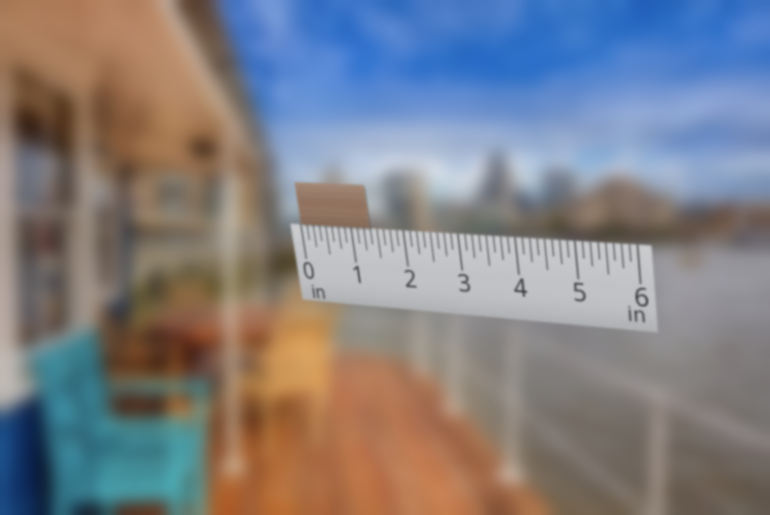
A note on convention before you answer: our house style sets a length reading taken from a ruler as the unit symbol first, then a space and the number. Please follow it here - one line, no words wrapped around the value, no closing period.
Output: in 1.375
